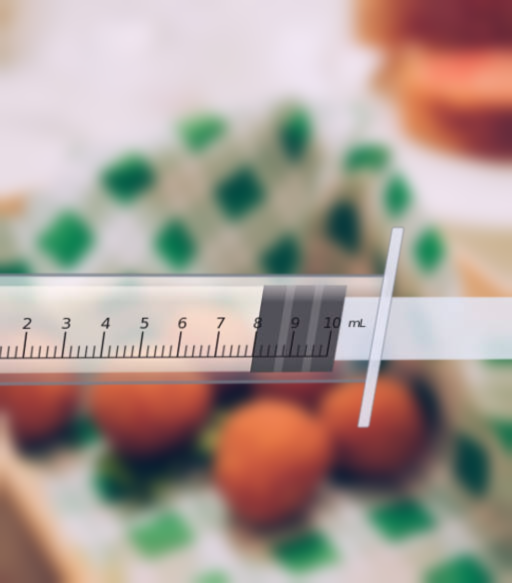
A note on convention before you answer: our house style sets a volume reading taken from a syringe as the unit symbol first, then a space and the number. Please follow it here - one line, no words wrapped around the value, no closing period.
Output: mL 8
